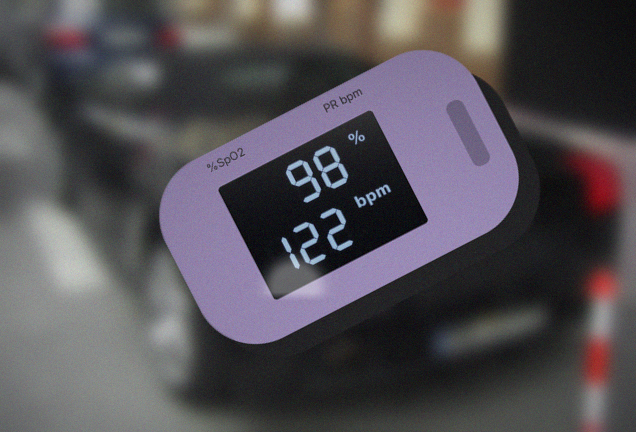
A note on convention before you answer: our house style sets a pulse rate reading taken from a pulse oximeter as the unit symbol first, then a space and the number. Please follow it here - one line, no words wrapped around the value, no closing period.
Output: bpm 122
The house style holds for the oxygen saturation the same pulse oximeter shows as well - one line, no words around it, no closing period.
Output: % 98
